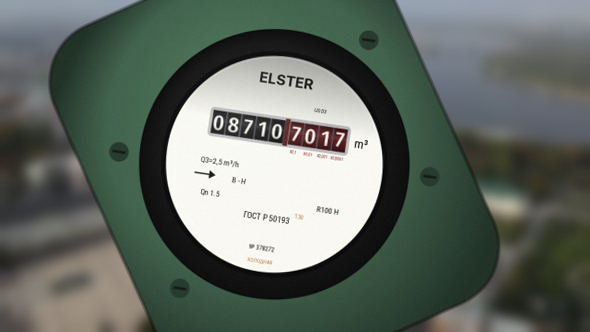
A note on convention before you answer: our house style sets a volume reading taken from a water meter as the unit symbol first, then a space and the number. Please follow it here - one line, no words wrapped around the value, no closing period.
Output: m³ 8710.7017
